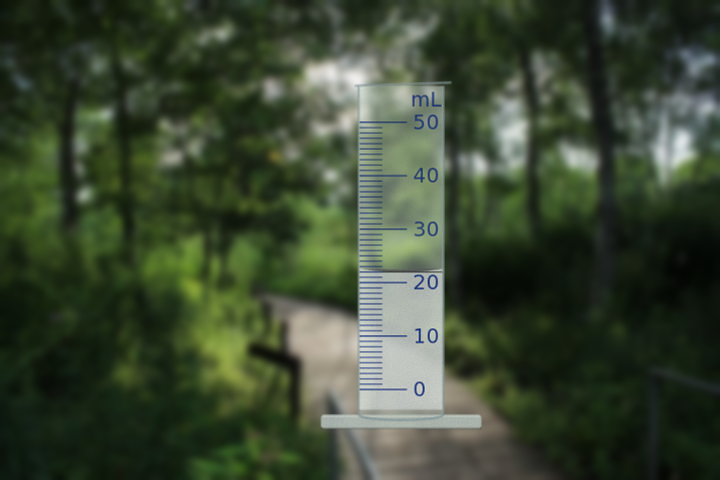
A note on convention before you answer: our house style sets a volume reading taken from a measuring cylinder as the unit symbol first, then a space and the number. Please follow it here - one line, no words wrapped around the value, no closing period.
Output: mL 22
